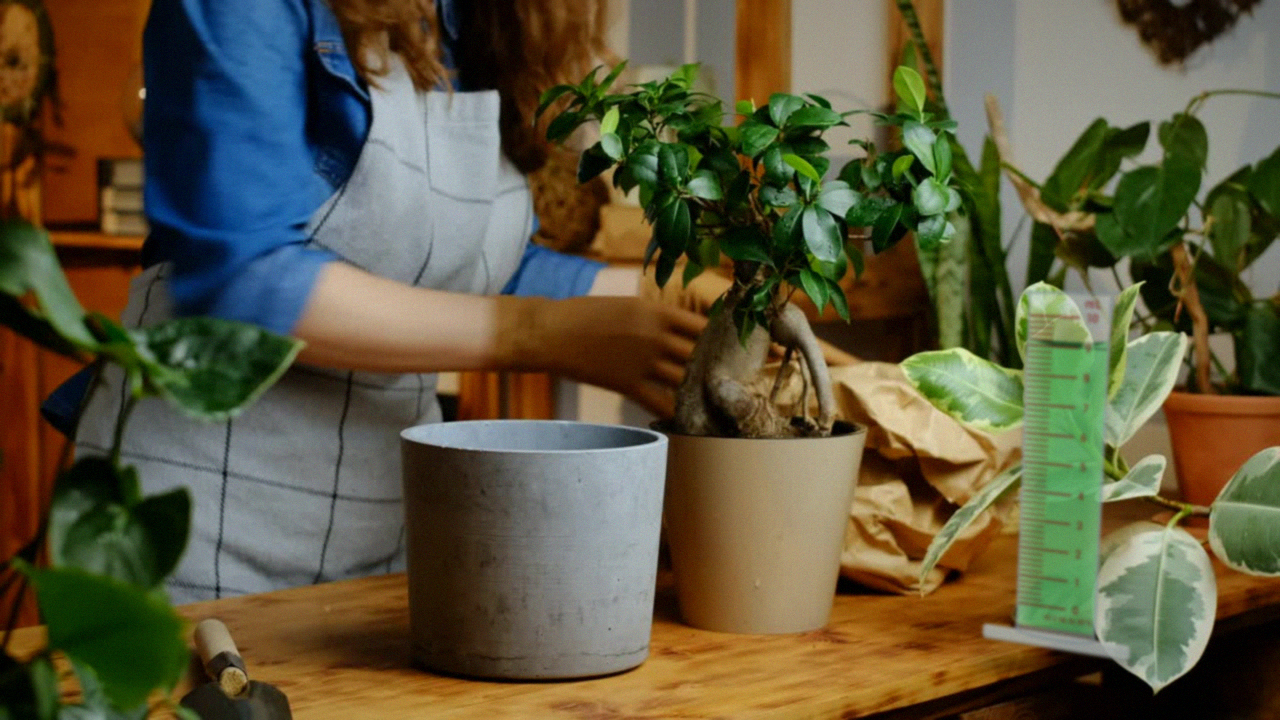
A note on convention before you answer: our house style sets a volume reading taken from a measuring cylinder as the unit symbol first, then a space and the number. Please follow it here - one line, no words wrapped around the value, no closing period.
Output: mL 9
